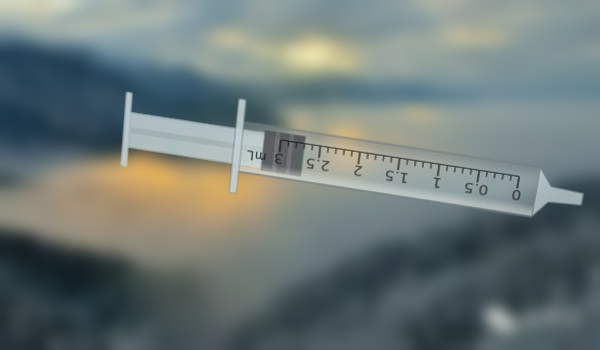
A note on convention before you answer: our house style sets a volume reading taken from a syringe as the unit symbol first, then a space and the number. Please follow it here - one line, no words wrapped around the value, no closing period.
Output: mL 2.7
